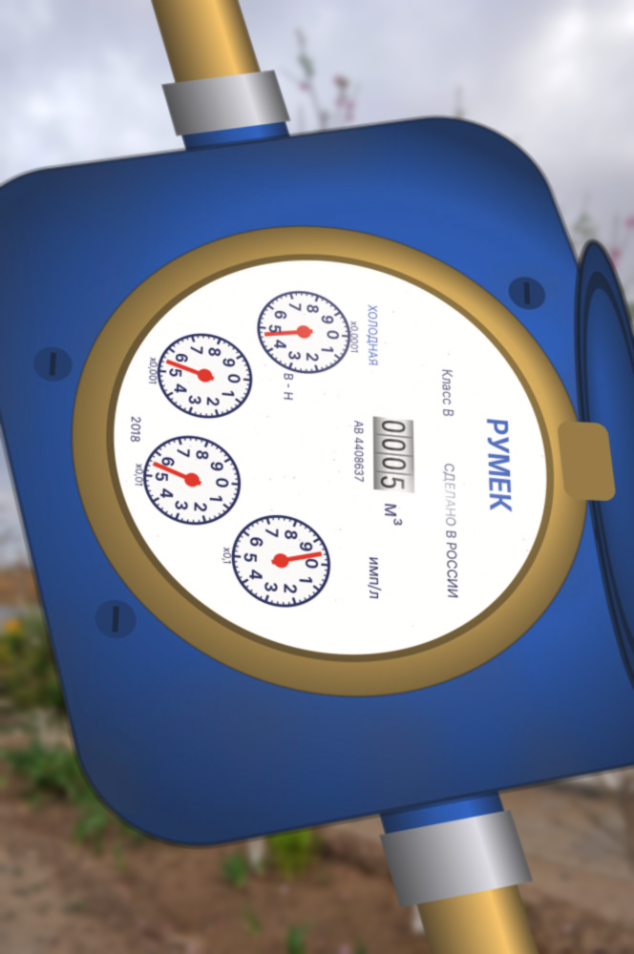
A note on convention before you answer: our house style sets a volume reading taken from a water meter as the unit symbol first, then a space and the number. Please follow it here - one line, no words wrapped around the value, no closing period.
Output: m³ 4.9554
